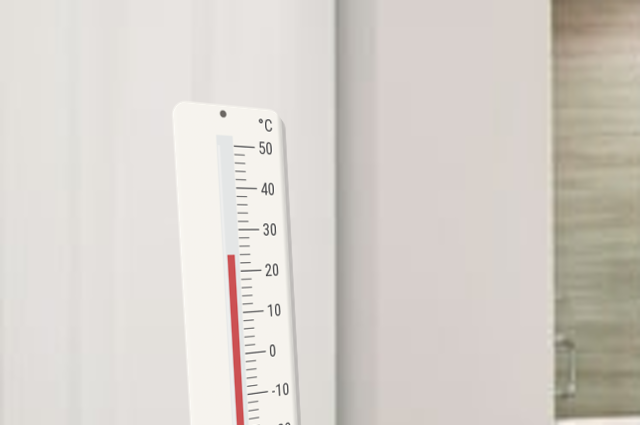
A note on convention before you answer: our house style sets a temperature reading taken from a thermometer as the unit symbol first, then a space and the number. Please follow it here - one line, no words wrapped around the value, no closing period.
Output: °C 24
